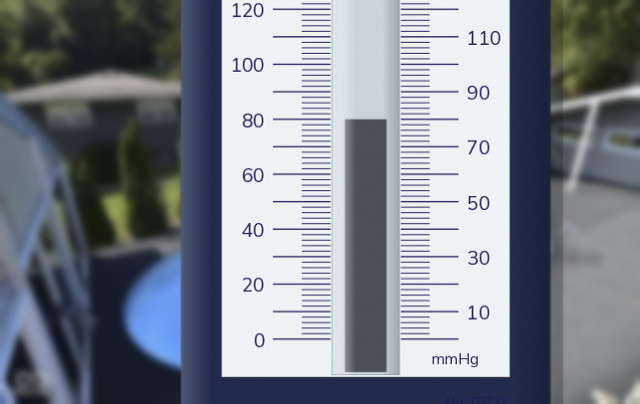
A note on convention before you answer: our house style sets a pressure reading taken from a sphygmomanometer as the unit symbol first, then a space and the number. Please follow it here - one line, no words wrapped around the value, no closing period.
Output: mmHg 80
